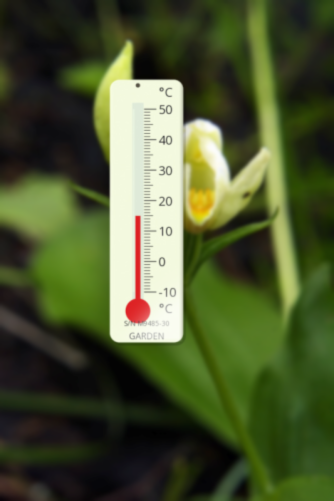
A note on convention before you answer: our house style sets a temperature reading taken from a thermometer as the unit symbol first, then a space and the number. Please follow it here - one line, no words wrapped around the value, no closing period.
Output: °C 15
